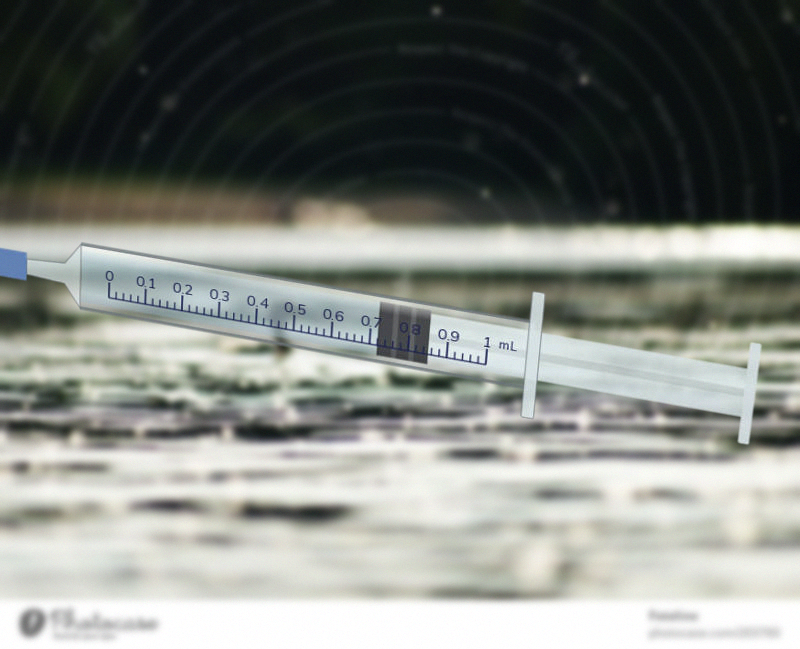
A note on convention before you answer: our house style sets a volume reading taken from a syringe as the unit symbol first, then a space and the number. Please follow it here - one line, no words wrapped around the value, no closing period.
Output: mL 0.72
